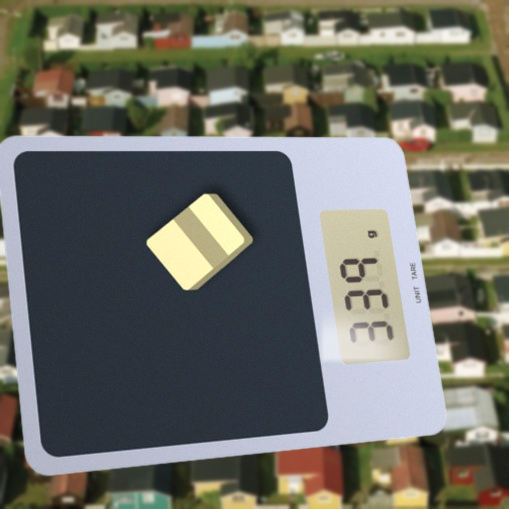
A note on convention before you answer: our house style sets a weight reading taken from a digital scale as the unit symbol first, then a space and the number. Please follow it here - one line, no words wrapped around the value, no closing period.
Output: g 339
